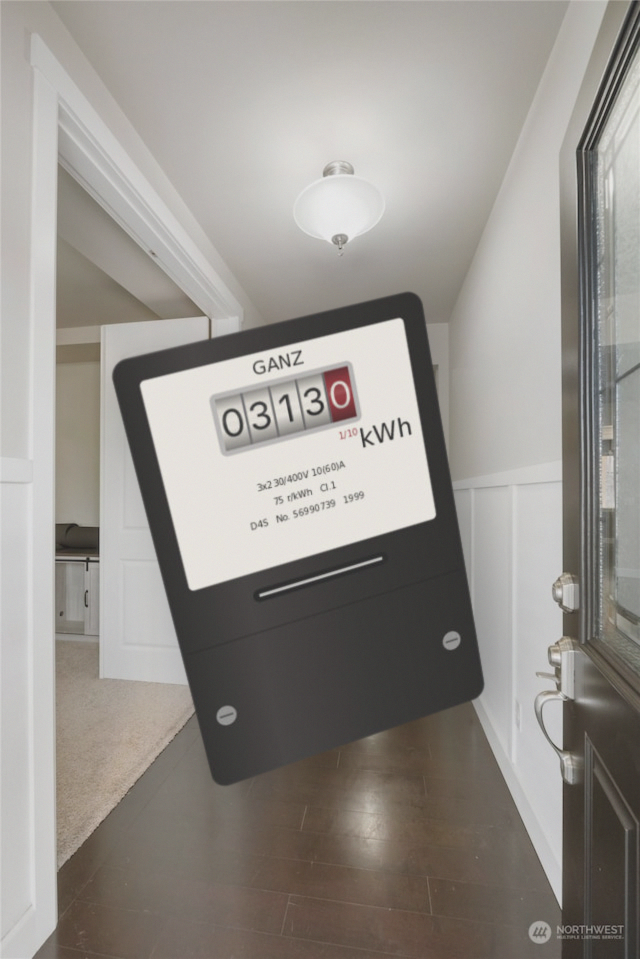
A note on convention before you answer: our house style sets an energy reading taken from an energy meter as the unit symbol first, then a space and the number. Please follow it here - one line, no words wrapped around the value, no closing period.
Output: kWh 313.0
